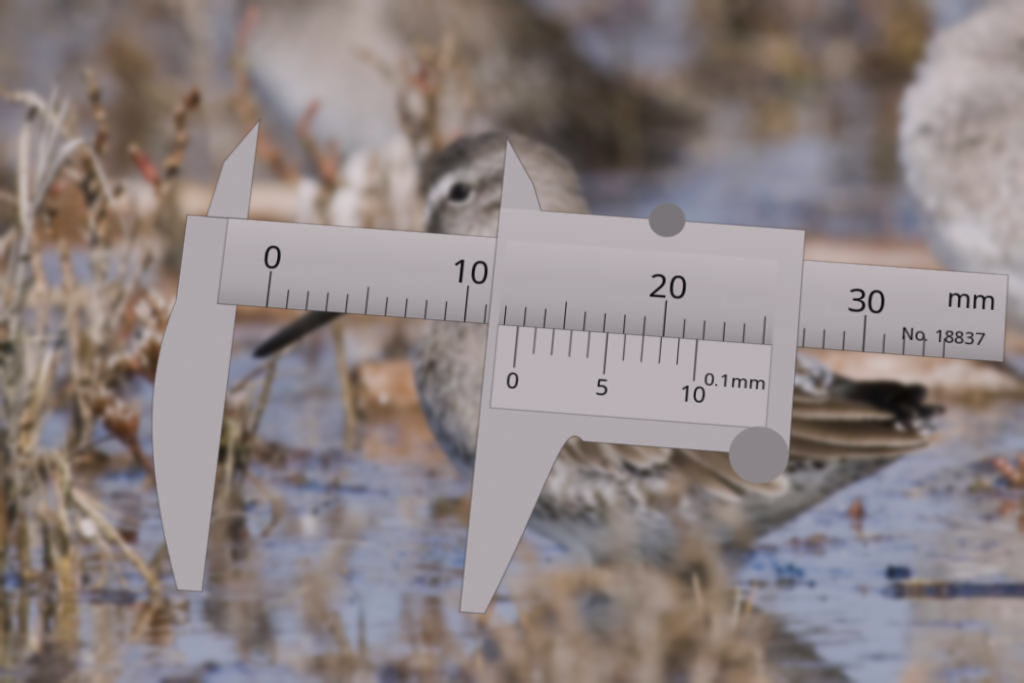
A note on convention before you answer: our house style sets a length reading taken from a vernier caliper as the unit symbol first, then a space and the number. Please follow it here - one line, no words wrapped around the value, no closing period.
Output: mm 12.7
